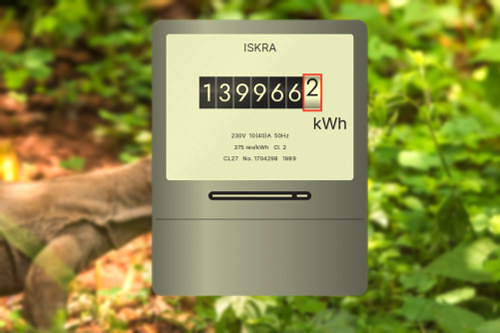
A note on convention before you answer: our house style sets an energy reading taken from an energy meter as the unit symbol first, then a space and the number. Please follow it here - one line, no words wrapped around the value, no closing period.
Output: kWh 139966.2
